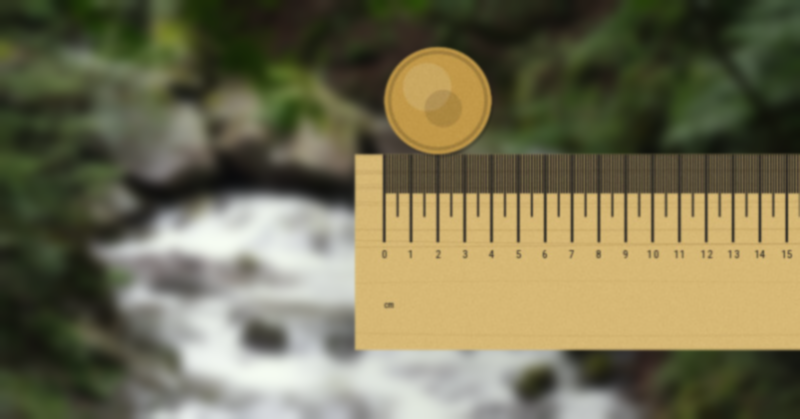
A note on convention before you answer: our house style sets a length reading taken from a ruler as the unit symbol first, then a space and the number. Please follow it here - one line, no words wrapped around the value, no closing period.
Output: cm 4
